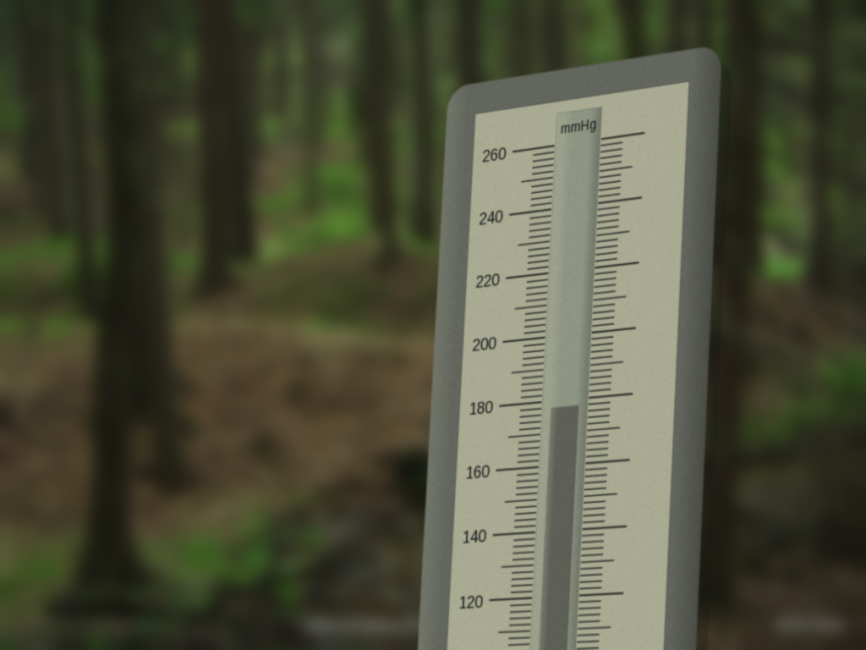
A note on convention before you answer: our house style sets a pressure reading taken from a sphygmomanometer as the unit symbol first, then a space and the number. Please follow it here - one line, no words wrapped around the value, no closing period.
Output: mmHg 178
